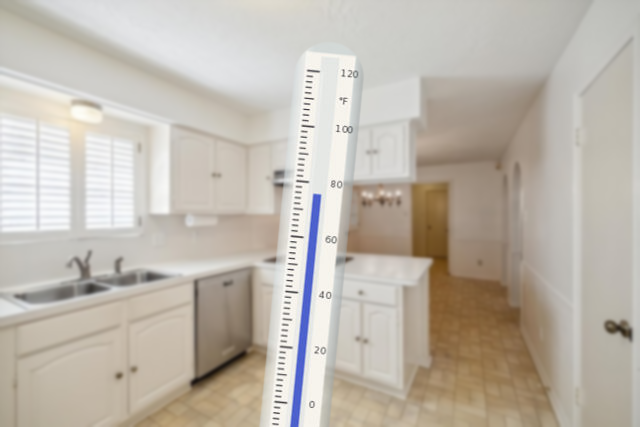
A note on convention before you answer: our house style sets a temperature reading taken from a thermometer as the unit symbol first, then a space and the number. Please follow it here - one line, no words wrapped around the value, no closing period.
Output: °F 76
